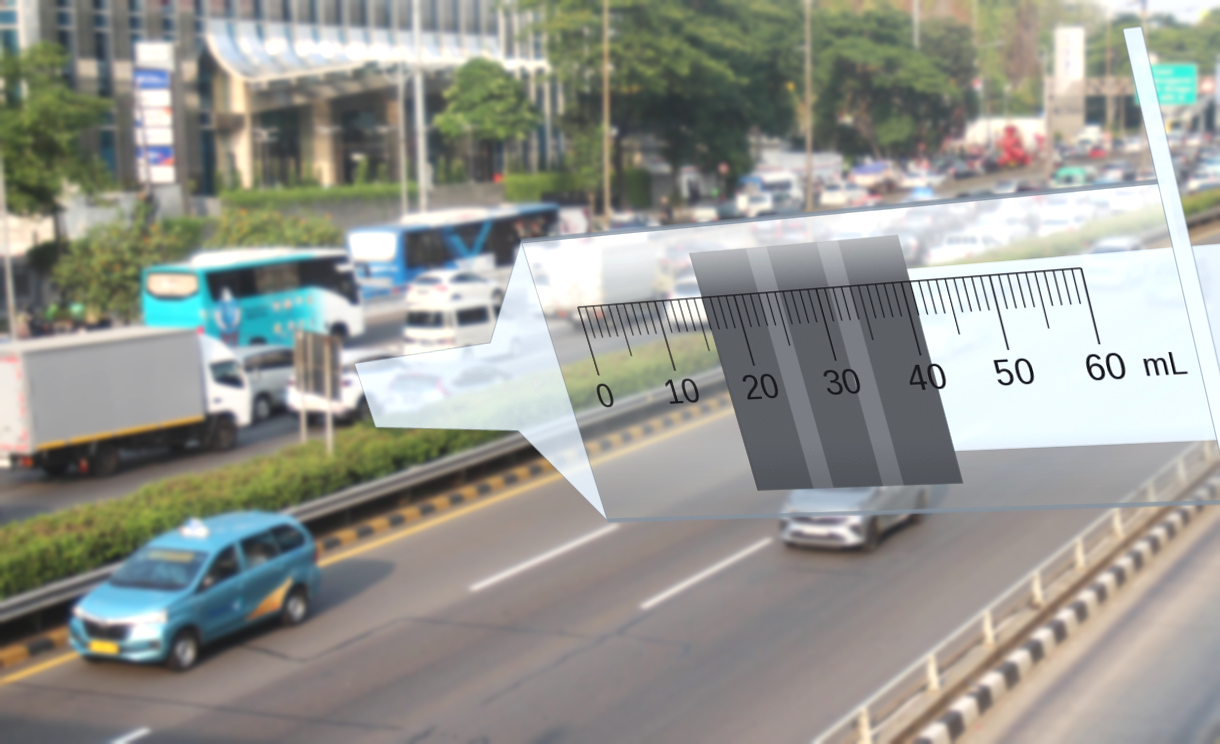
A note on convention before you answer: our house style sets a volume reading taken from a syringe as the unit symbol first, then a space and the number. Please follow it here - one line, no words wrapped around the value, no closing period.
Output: mL 16
